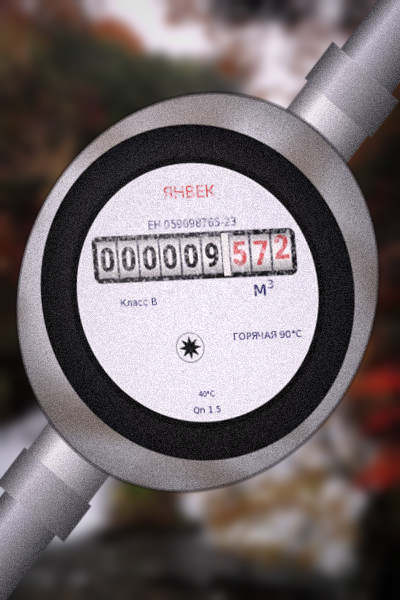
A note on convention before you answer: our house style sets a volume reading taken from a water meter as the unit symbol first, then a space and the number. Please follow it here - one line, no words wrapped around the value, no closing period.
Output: m³ 9.572
